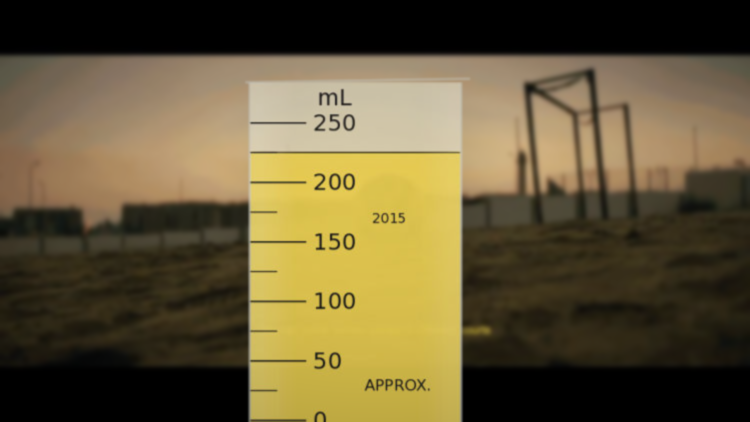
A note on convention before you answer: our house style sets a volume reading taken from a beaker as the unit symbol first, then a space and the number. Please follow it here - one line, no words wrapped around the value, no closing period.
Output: mL 225
